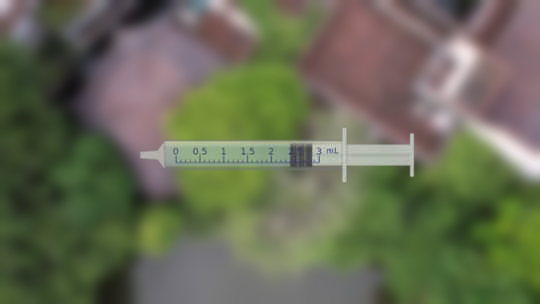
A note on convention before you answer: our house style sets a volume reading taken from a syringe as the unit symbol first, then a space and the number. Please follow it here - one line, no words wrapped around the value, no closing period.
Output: mL 2.4
